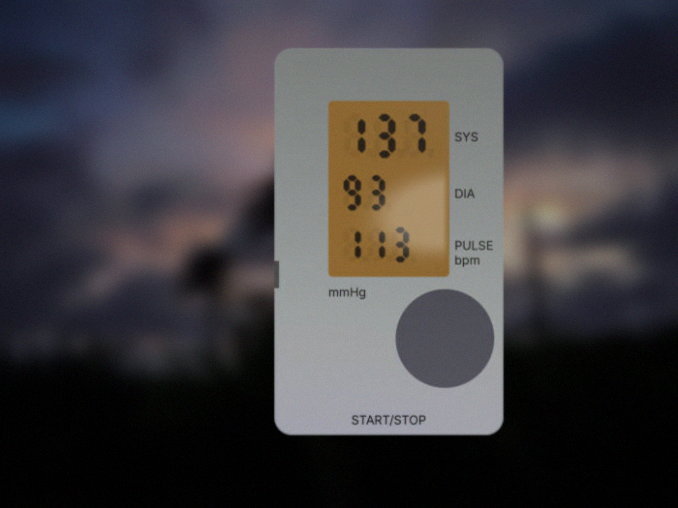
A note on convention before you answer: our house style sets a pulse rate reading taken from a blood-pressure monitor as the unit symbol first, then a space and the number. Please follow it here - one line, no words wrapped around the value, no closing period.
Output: bpm 113
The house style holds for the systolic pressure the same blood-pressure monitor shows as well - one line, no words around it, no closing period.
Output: mmHg 137
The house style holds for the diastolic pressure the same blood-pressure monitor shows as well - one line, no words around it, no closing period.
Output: mmHg 93
